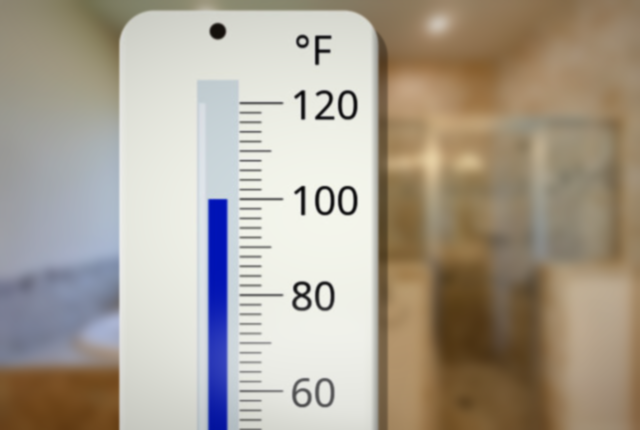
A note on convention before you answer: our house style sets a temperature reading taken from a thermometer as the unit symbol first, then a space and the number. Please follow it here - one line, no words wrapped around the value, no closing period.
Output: °F 100
